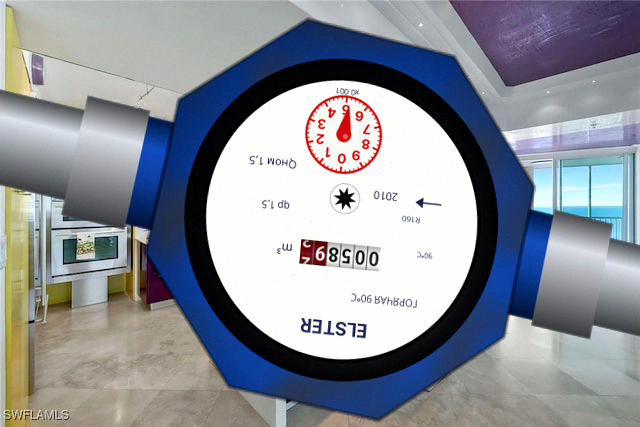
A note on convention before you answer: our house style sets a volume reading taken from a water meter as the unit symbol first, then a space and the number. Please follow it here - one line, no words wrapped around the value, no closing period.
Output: m³ 58.925
